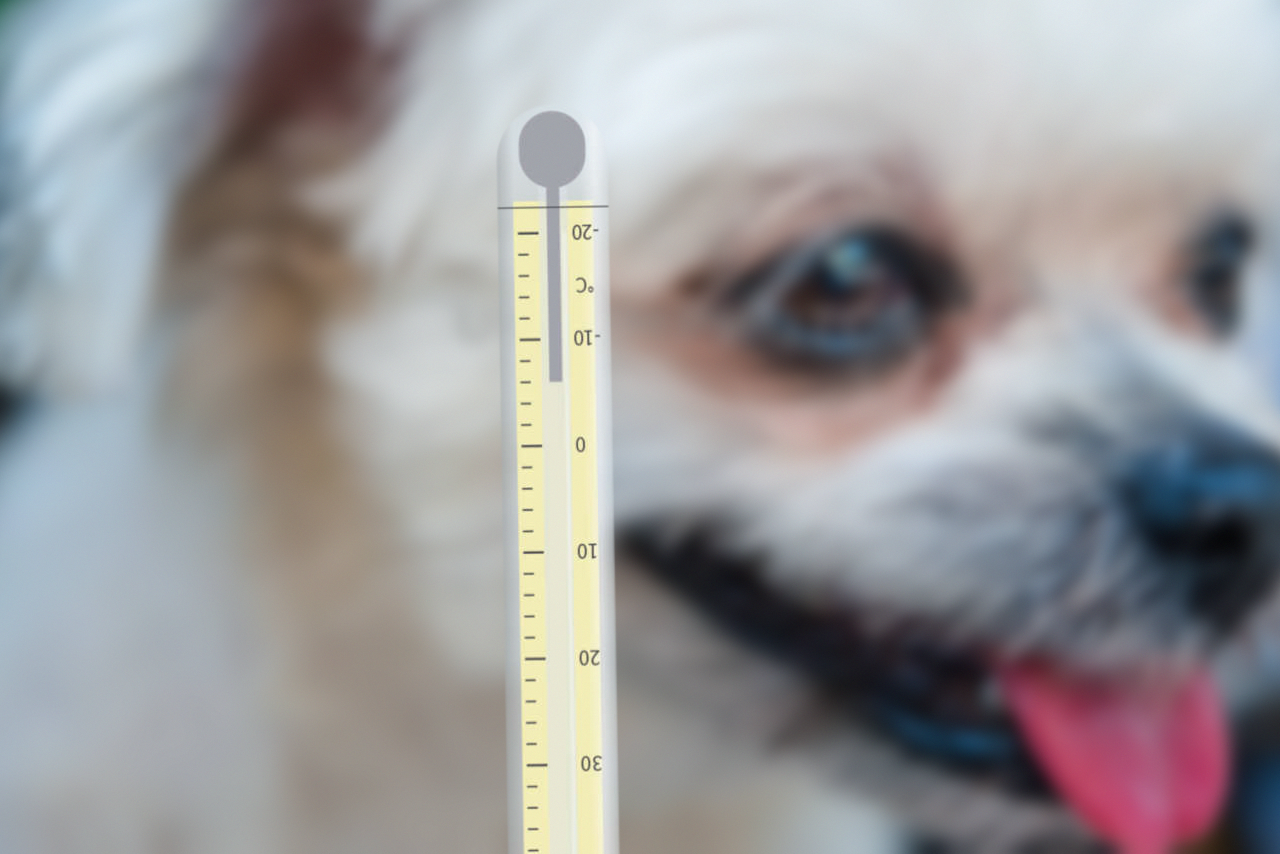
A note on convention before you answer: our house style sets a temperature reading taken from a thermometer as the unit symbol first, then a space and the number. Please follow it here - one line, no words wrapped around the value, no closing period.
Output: °C -6
